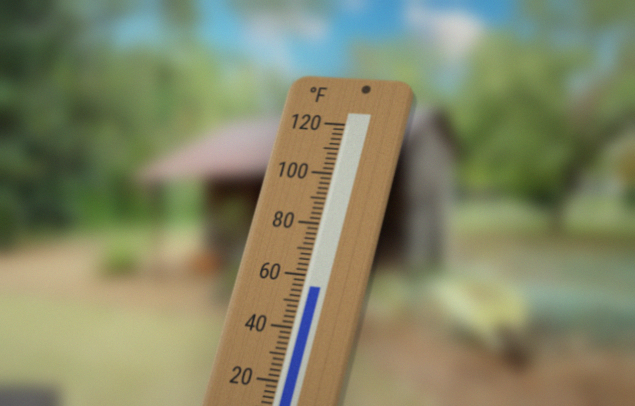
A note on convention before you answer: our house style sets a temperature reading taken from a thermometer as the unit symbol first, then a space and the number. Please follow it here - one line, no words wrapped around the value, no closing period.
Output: °F 56
